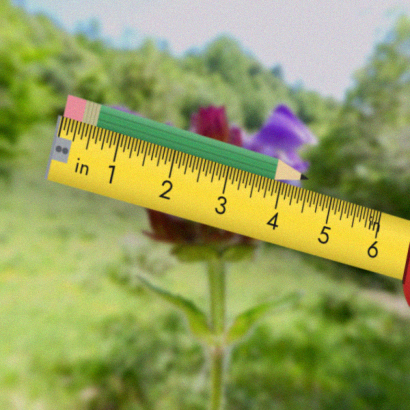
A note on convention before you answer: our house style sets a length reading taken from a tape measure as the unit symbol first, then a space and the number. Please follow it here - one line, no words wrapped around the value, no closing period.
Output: in 4.5
